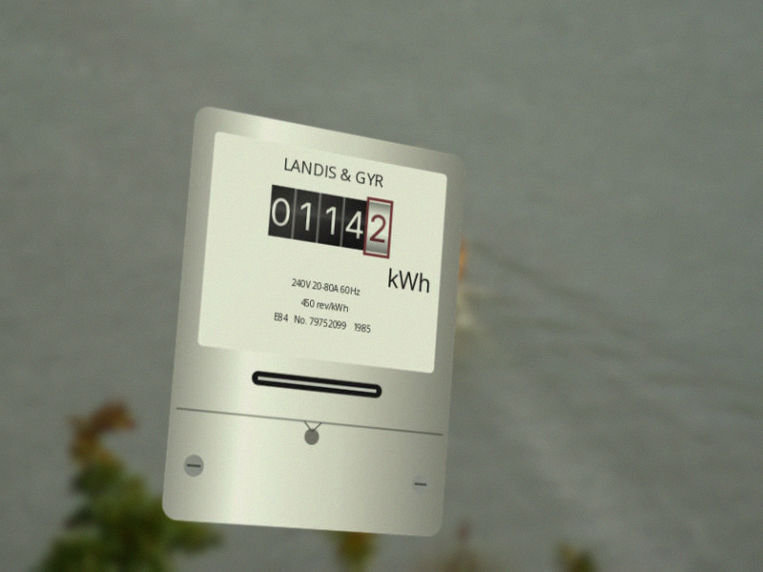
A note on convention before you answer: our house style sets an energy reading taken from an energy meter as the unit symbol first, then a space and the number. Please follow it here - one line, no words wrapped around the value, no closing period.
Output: kWh 114.2
